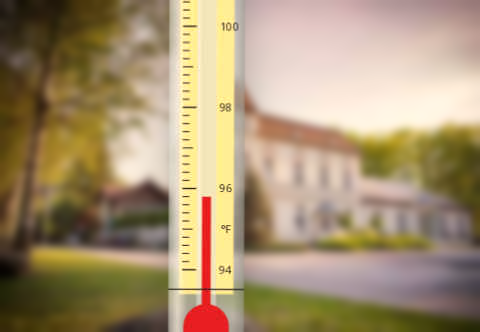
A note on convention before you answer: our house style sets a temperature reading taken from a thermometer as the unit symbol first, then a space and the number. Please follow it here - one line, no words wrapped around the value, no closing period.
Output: °F 95.8
